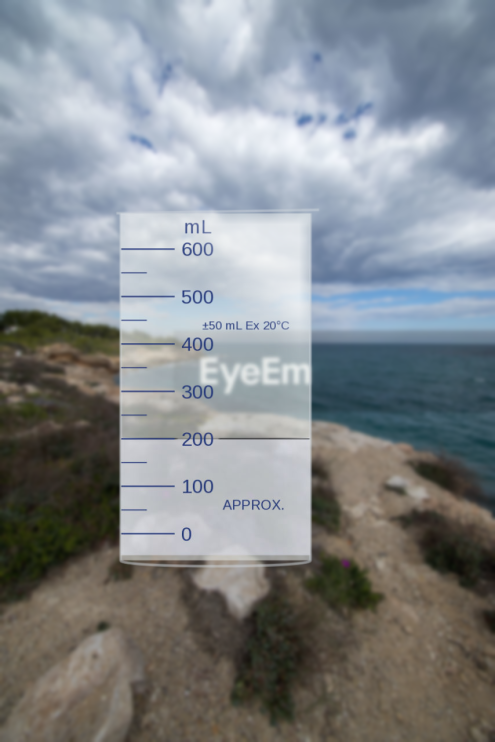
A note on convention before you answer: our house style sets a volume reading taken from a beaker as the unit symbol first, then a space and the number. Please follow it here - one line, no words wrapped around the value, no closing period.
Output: mL 200
